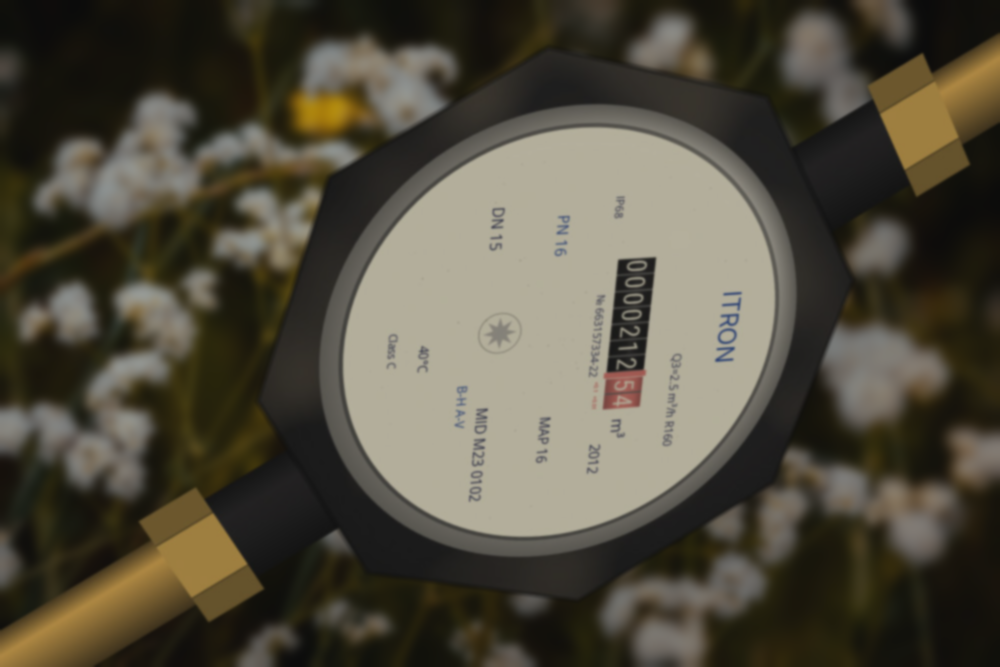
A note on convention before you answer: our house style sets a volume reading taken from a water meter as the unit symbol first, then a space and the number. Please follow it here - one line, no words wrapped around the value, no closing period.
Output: m³ 212.54
